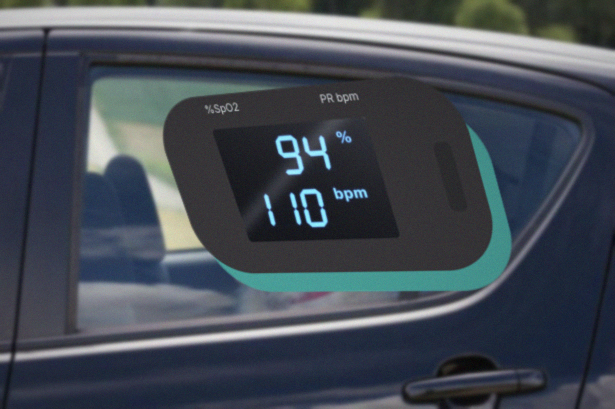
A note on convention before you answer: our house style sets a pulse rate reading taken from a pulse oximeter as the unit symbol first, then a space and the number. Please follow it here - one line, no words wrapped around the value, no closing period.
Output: bpm 110
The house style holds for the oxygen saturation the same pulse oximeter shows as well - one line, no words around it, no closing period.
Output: % 94
